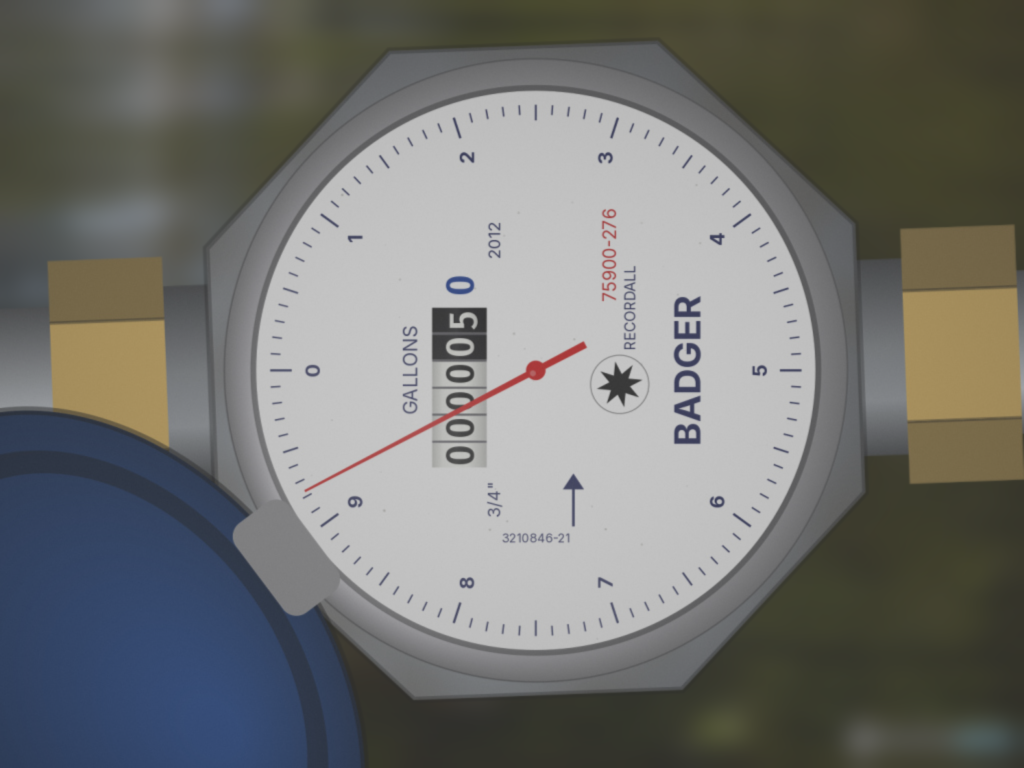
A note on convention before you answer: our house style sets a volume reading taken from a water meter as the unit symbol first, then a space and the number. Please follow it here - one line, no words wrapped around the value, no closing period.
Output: gal 49.2
